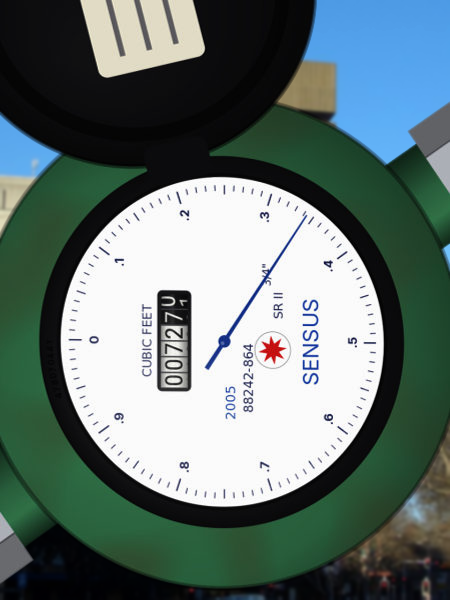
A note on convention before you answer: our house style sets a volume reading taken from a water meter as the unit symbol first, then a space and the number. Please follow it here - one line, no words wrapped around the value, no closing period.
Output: ft³ 7270.34
